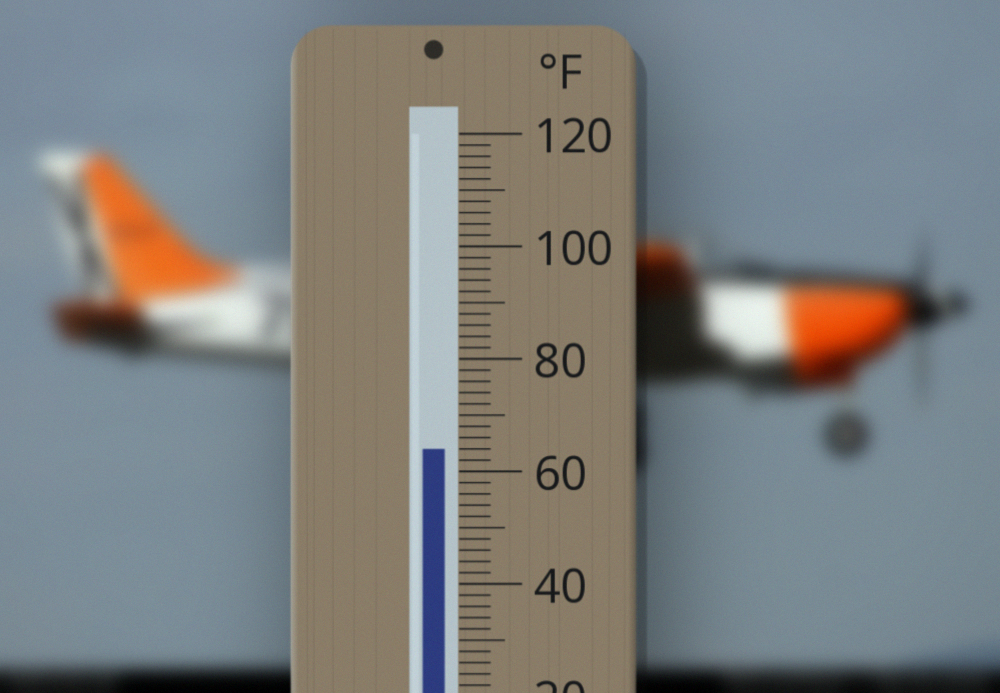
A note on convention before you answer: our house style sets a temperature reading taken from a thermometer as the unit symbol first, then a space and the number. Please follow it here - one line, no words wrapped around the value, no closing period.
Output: °F 64
